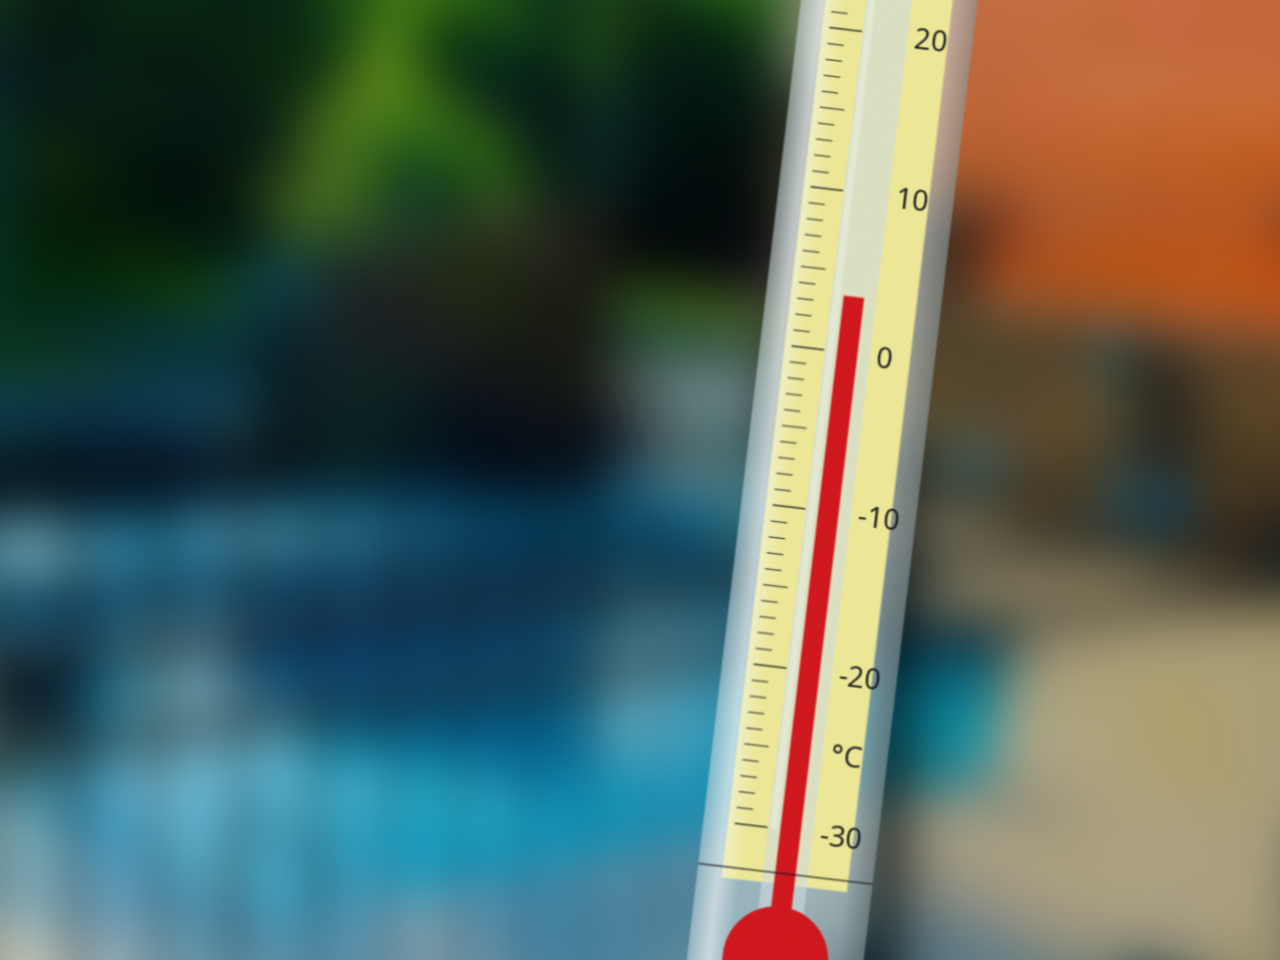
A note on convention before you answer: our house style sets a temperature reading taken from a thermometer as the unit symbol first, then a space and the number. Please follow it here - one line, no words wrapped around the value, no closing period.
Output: °C 3.5
